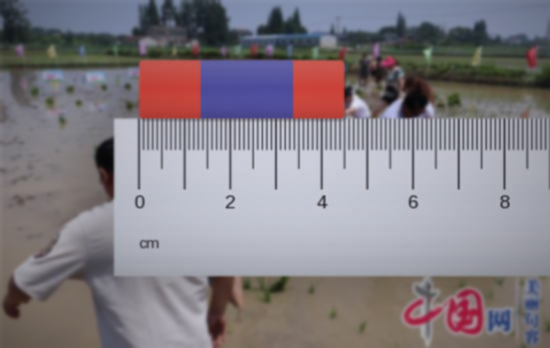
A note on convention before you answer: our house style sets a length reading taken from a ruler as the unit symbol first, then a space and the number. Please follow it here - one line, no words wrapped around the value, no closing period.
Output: cm 4.5
